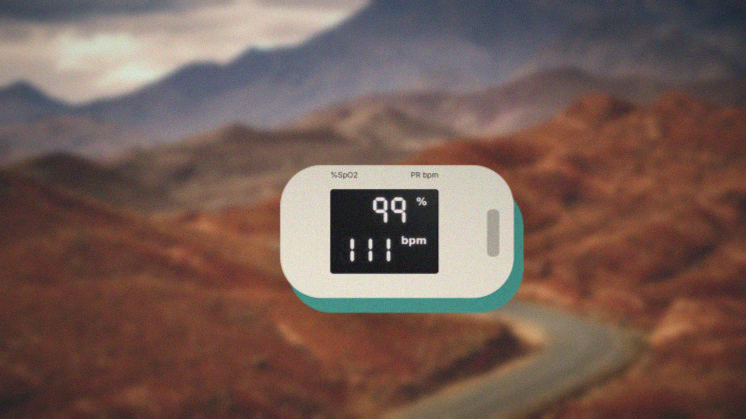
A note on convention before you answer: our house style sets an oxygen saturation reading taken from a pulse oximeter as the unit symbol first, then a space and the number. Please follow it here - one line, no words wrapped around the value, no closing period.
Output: % 99
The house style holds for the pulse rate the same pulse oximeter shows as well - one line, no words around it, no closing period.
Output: bpm 111
